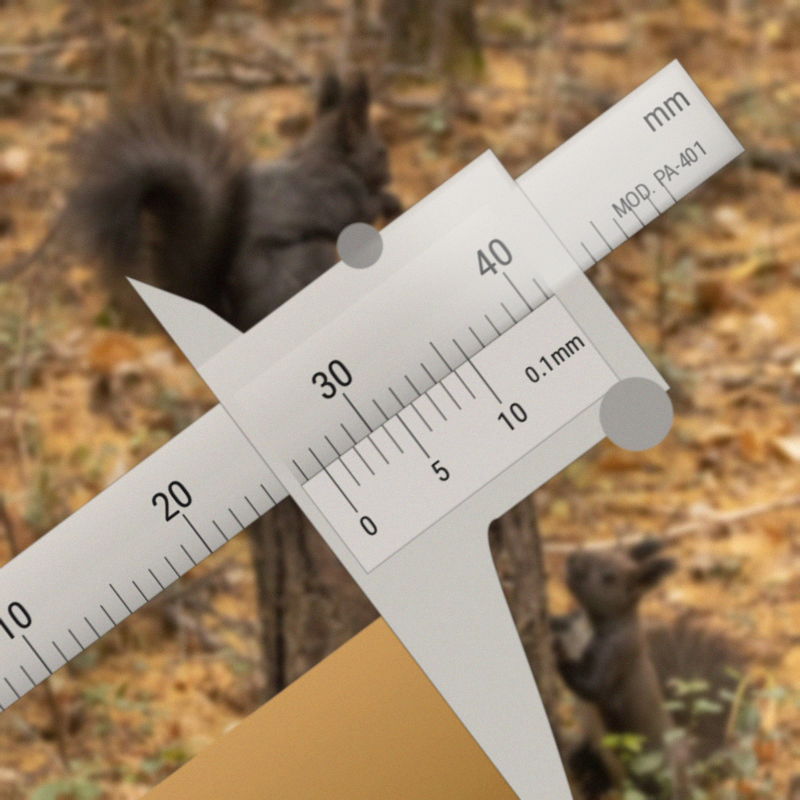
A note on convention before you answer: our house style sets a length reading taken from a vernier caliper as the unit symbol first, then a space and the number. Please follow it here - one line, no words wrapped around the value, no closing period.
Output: mm 27.0
